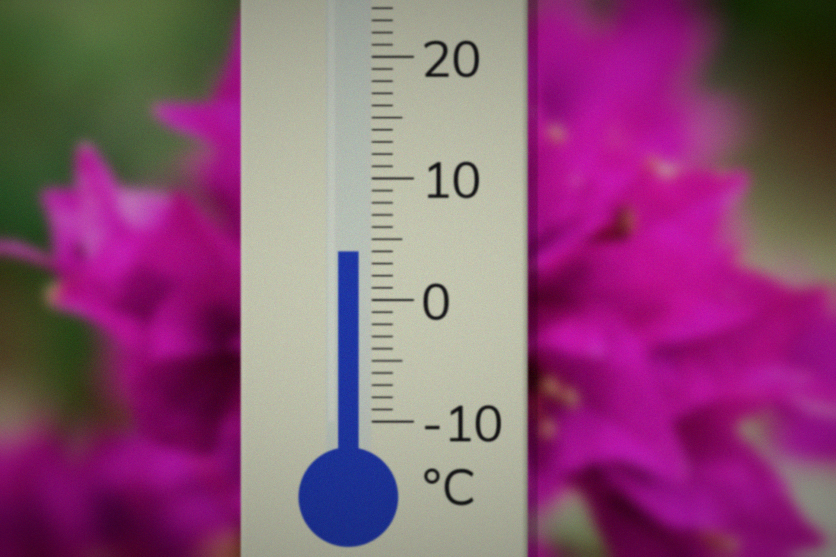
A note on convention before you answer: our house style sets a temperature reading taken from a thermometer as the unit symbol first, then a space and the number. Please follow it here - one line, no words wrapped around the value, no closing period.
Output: °C 4
